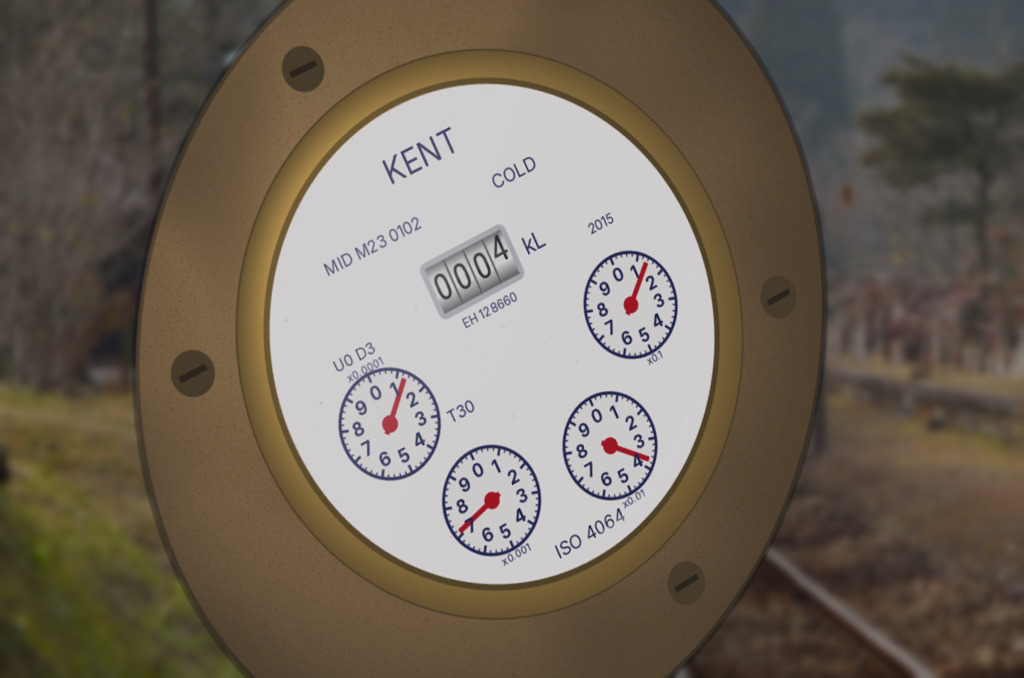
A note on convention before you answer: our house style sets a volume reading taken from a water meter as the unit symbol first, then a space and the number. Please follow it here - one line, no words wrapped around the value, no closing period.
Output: kL 4.1371
